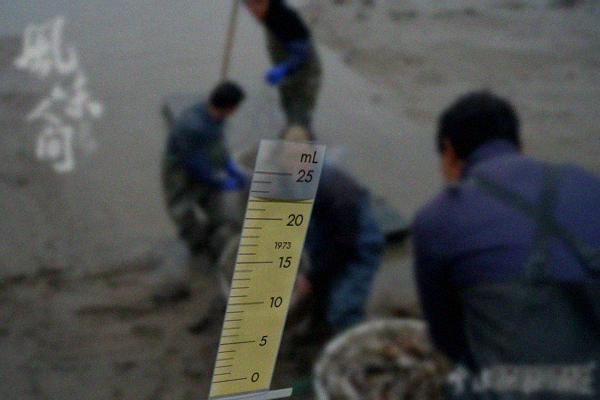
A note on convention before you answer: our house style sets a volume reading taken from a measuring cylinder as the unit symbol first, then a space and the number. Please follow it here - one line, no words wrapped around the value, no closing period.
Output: mL 22
